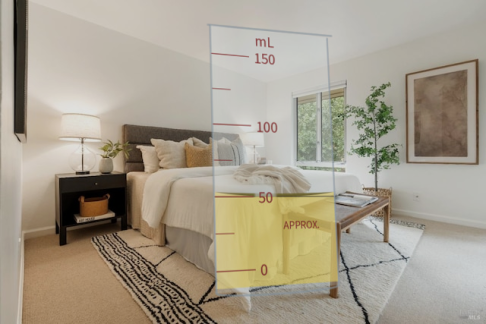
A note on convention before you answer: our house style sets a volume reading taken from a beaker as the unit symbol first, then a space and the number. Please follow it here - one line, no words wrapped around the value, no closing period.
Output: mL 50
